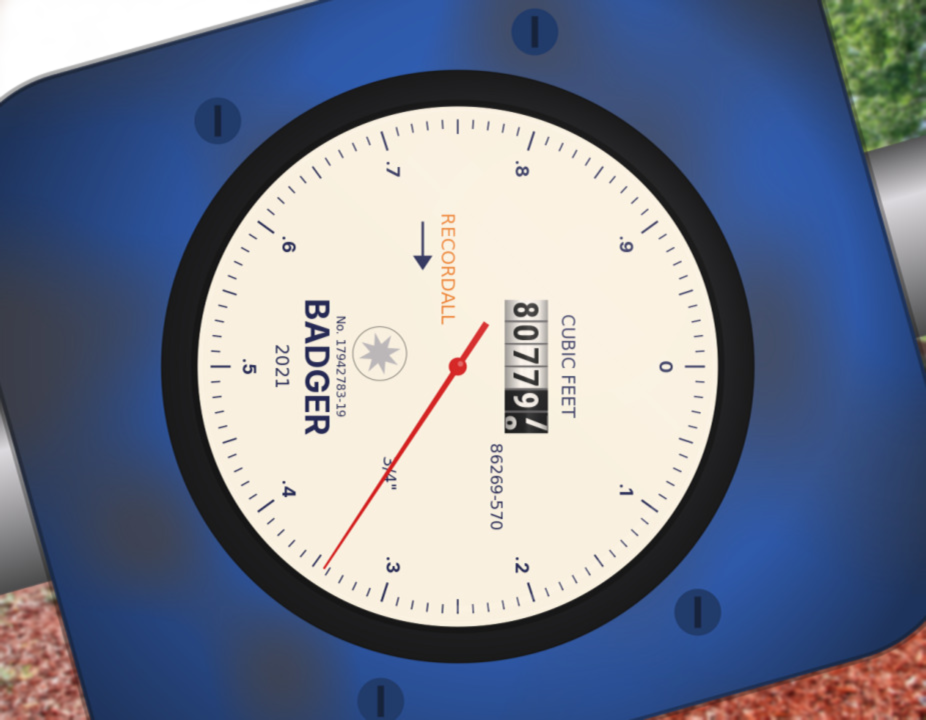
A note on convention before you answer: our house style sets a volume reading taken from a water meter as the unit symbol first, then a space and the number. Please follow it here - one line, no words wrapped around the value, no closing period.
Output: ft³ 807797.34
